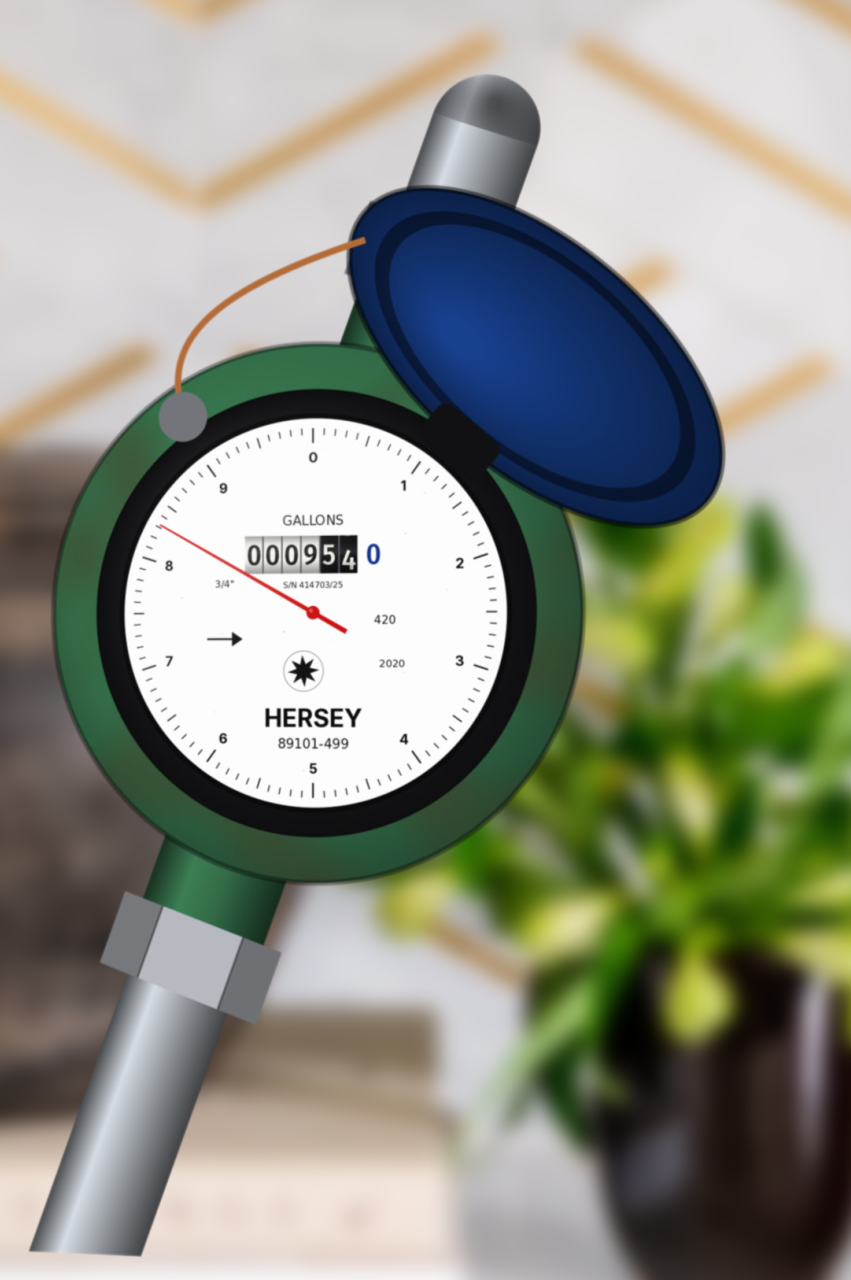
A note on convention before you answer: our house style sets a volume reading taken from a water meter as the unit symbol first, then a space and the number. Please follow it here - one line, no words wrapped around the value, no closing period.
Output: gal 9538.3
